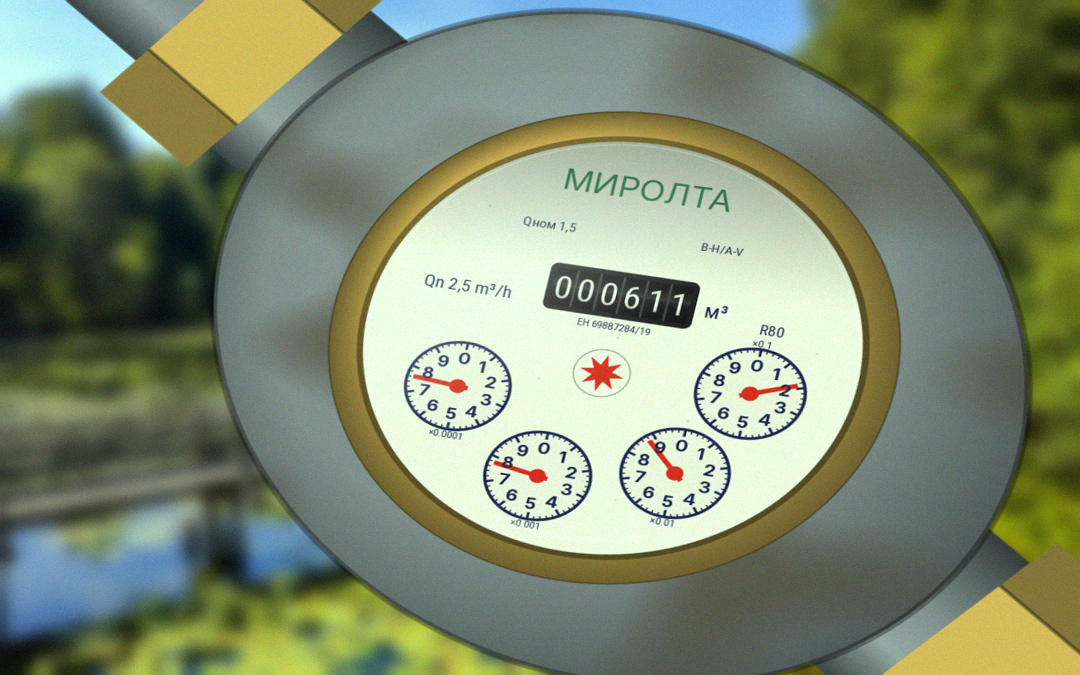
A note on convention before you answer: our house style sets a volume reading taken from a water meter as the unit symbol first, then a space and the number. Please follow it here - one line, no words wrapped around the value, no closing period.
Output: m³ 611.1877
